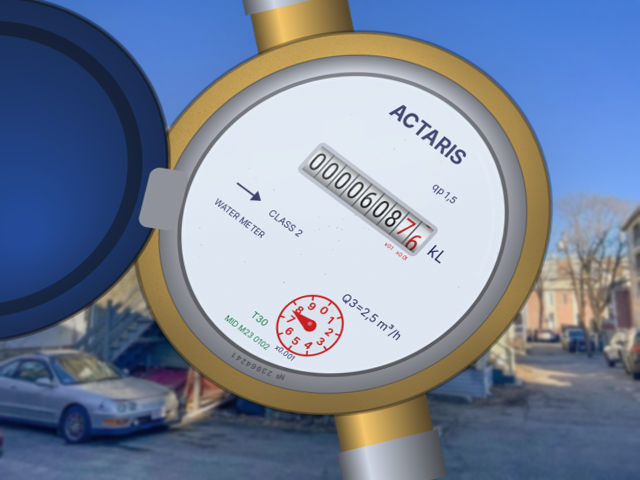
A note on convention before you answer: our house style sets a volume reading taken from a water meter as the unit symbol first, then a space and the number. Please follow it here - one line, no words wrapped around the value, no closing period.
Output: kL 608.757
